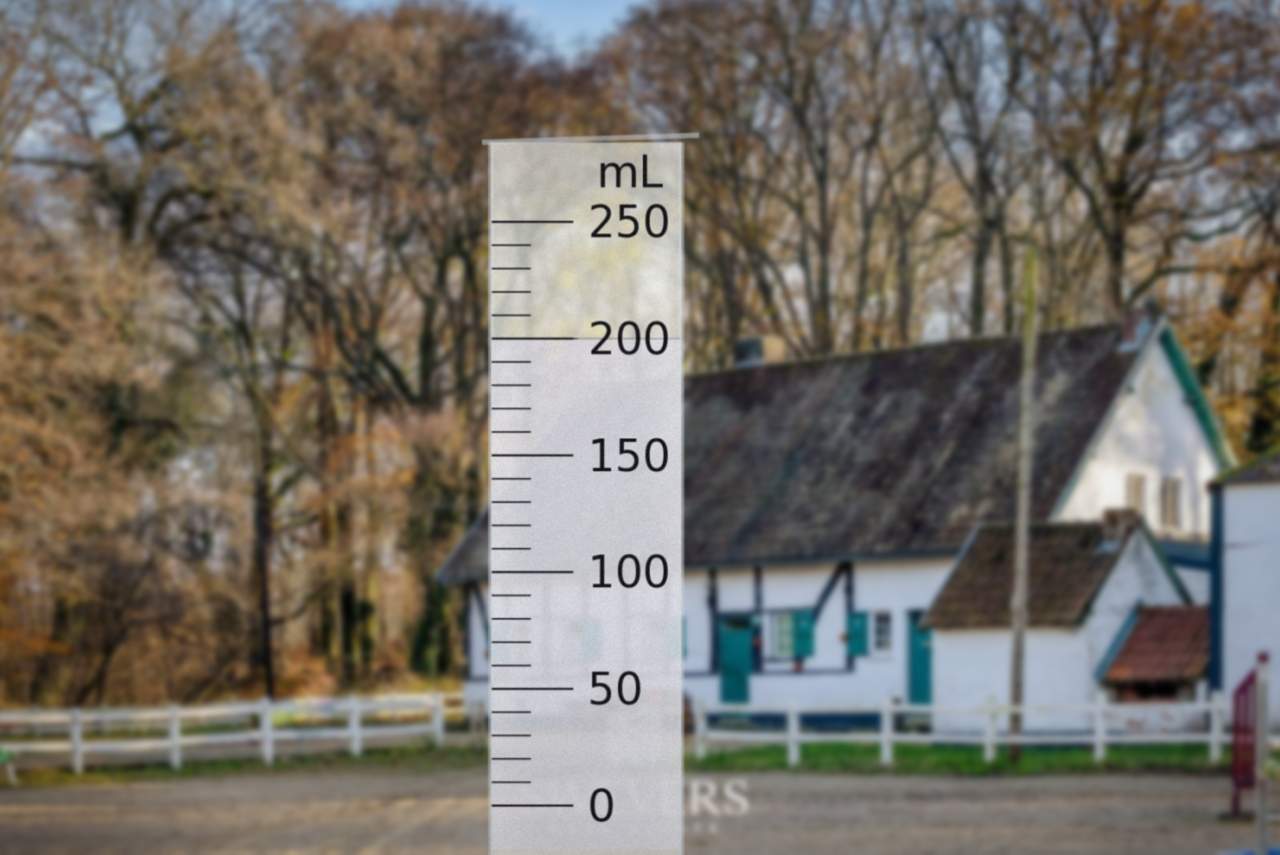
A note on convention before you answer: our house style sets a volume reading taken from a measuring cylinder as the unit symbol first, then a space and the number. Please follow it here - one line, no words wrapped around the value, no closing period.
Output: mL 200
